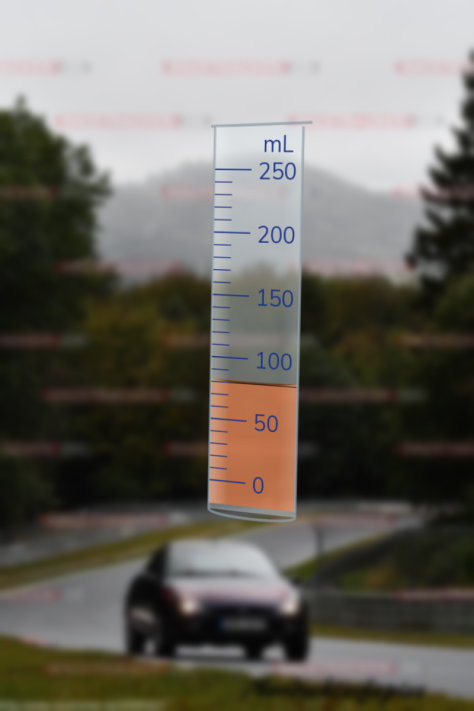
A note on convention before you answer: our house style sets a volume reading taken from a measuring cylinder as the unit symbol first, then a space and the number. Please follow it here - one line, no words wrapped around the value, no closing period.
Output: mL 80
